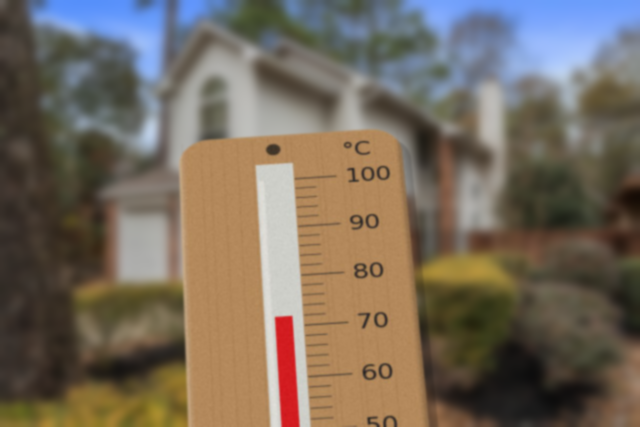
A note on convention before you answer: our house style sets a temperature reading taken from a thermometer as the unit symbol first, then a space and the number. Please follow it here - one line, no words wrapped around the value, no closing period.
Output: °C 72
